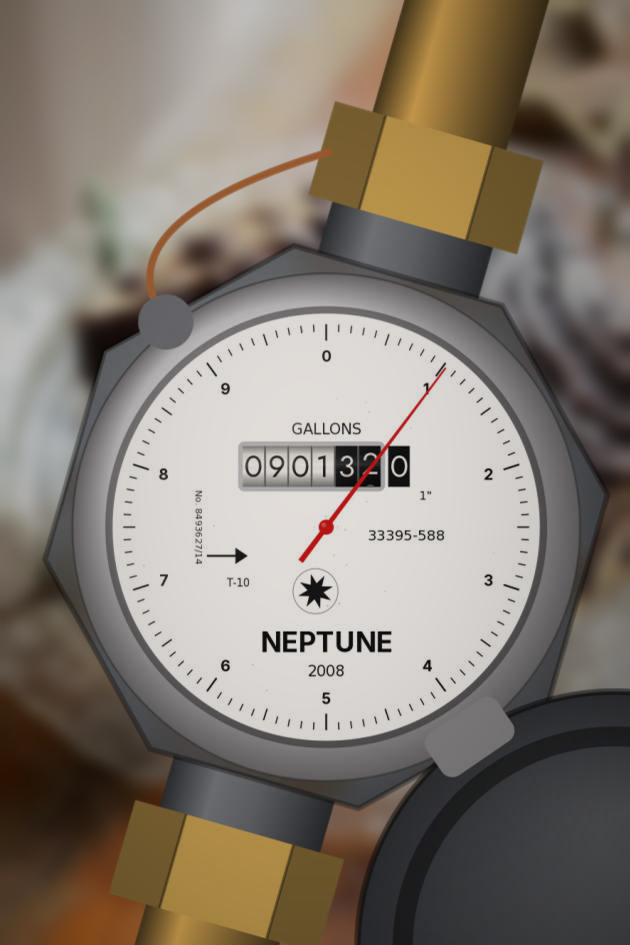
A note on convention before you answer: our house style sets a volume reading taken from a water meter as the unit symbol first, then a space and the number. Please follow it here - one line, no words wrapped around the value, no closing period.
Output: gal 901321.0
